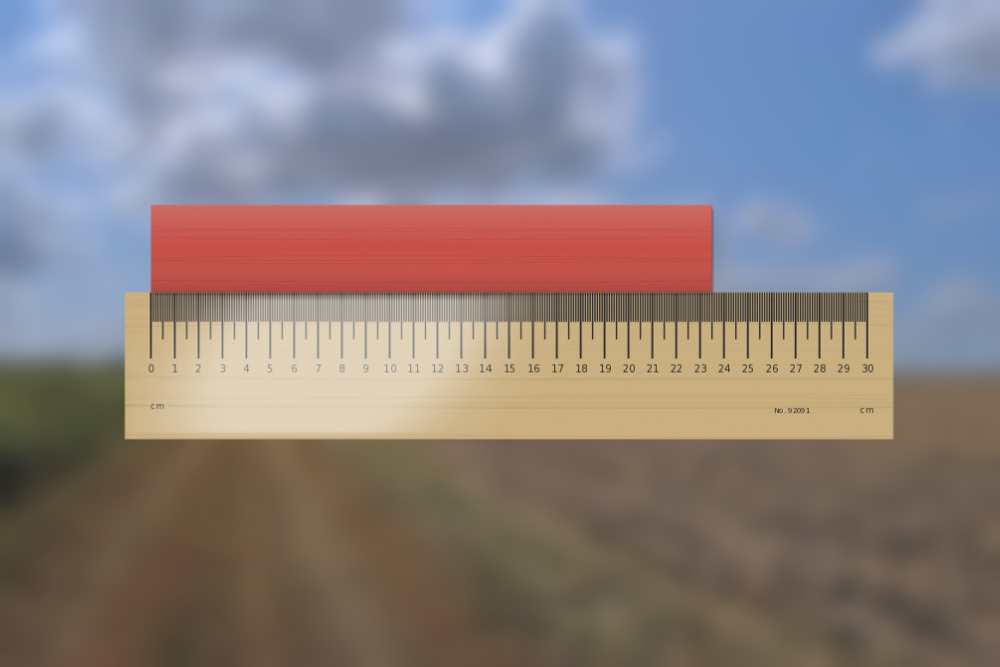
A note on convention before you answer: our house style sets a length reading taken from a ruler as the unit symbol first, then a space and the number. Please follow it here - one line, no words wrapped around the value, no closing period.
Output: cm 23.5
